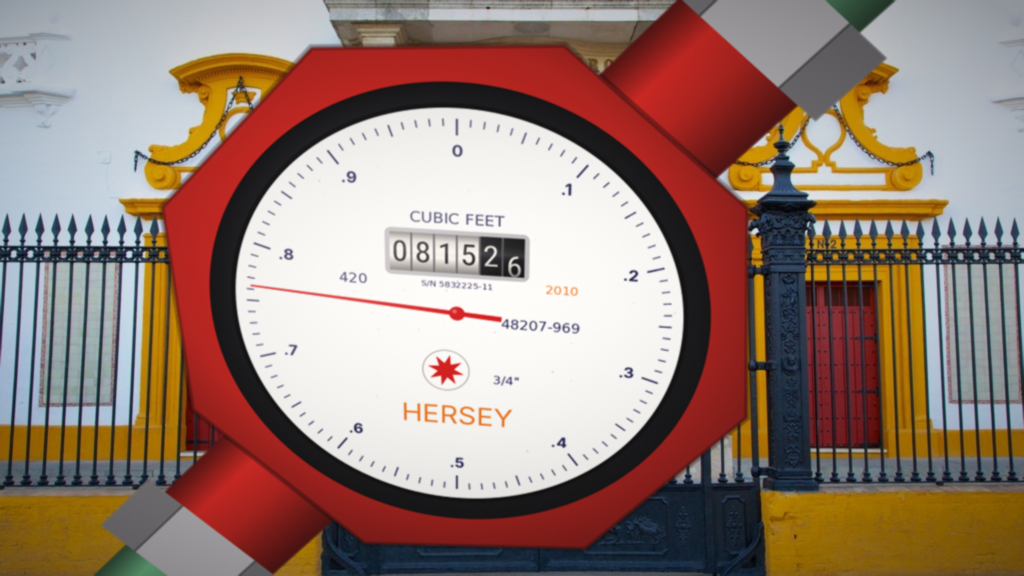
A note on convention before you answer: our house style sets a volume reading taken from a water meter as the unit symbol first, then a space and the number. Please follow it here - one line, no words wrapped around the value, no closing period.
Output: ft³ 81525.76
